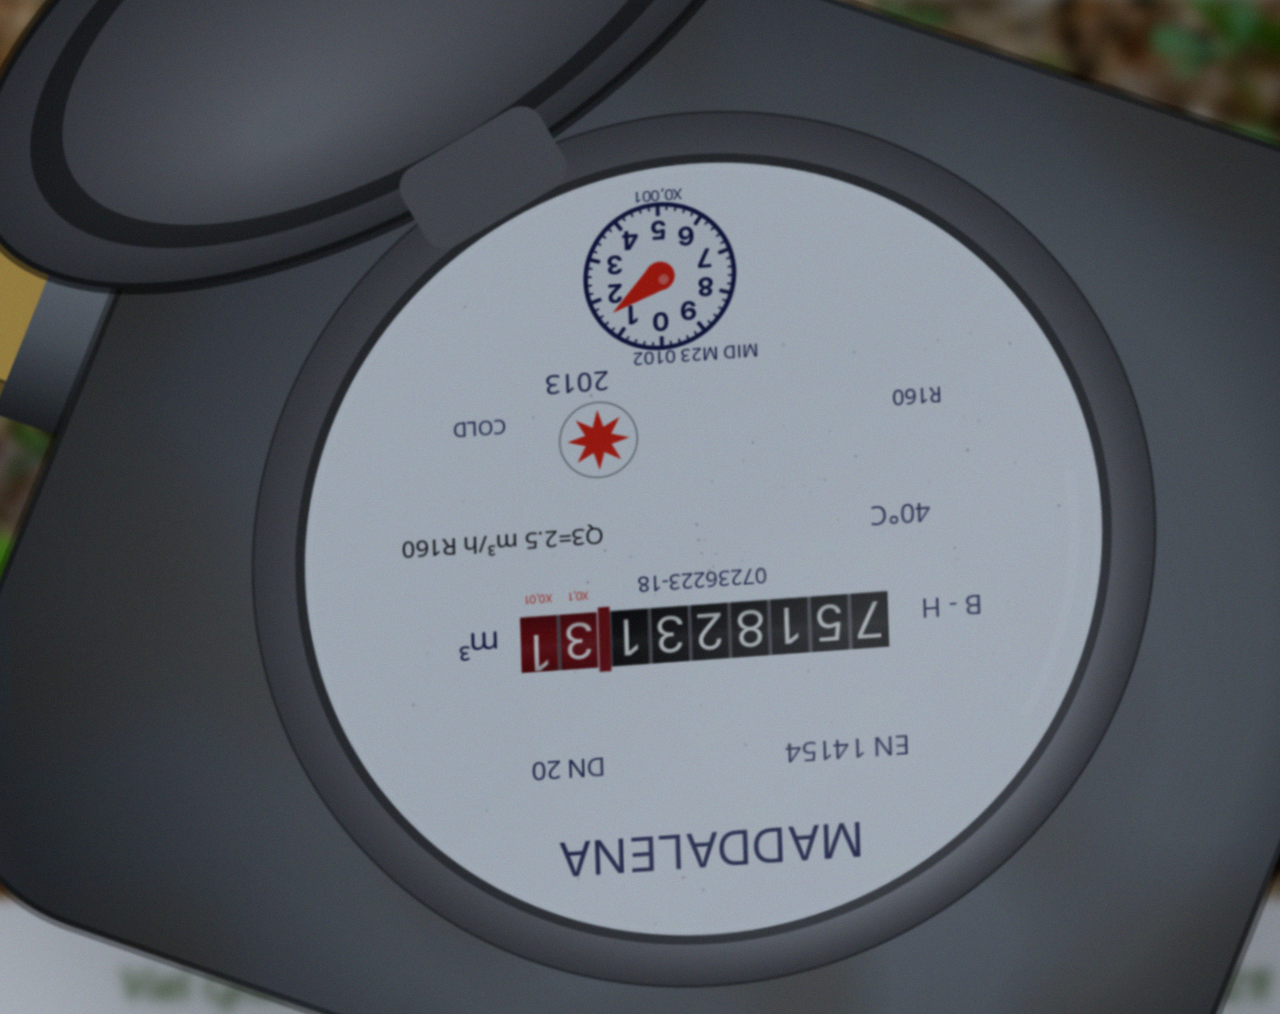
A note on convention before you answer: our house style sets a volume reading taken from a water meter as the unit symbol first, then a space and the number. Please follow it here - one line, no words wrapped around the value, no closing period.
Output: m³ 7518231.311
